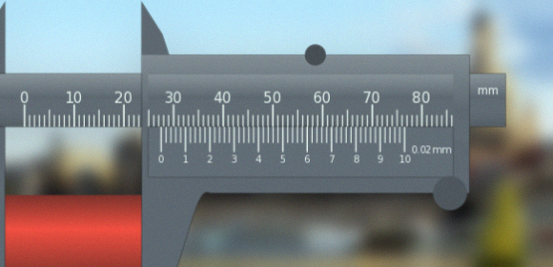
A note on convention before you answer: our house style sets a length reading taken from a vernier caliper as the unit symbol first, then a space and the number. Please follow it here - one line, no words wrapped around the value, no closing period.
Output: mm 27.5
